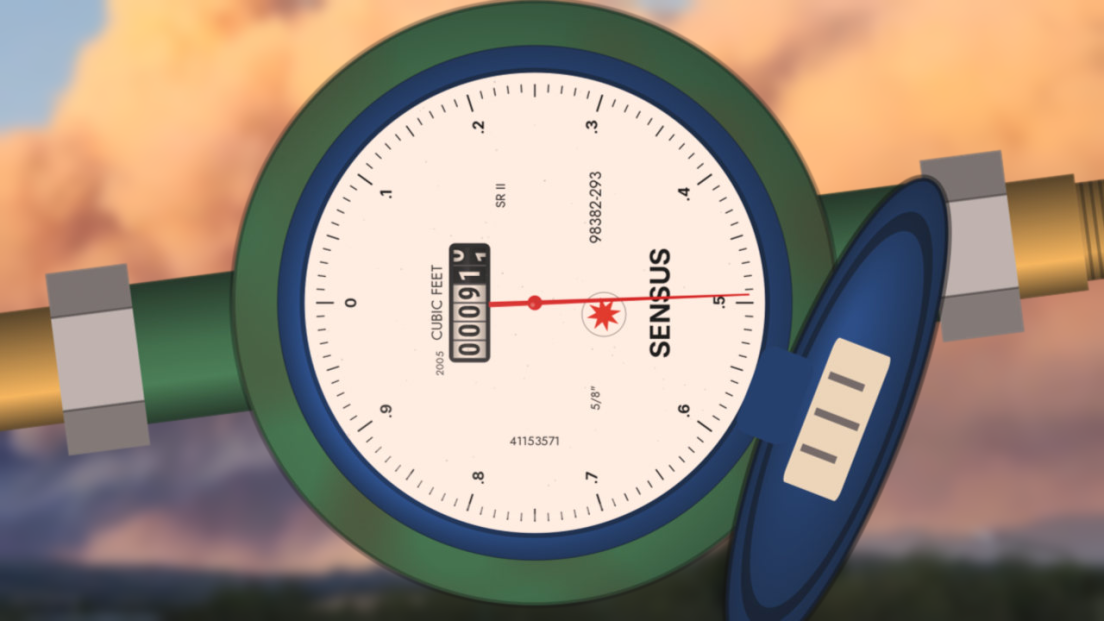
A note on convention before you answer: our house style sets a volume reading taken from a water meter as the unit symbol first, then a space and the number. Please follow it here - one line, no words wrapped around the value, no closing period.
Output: ft³ 910.49
